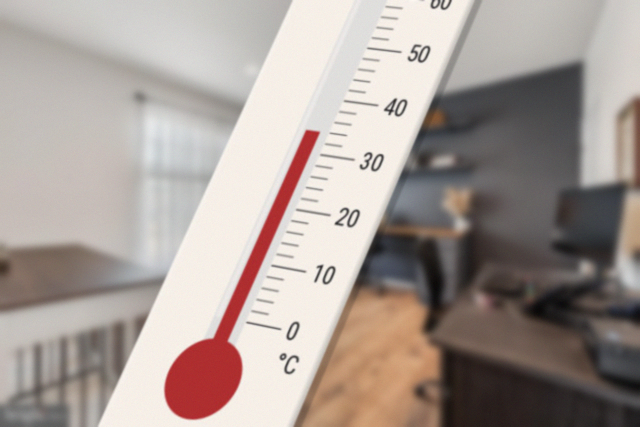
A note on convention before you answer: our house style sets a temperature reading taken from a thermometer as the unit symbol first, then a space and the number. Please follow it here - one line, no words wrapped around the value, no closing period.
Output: °C 34
